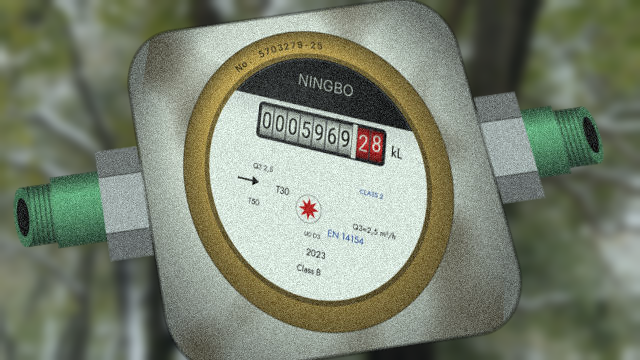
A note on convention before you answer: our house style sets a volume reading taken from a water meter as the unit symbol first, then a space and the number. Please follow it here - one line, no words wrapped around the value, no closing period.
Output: kL 5969.28
